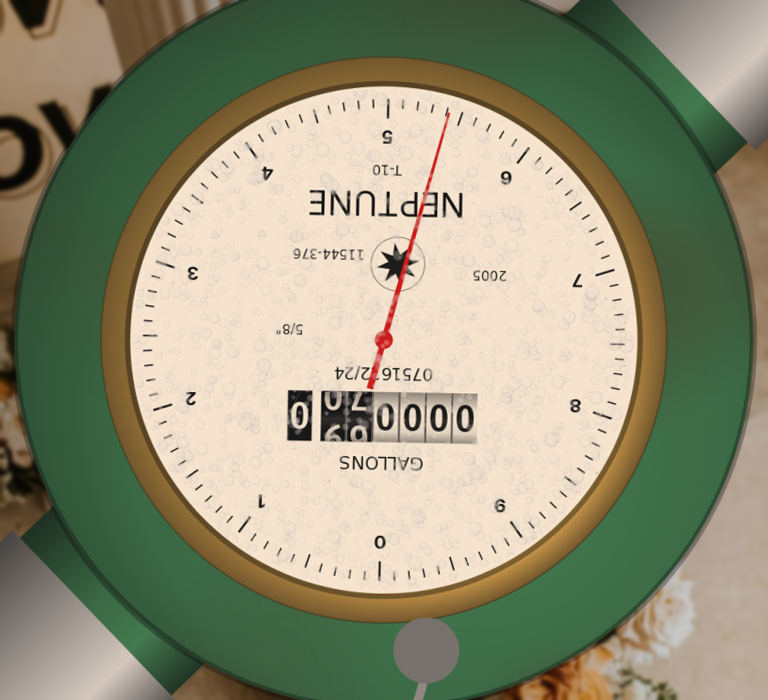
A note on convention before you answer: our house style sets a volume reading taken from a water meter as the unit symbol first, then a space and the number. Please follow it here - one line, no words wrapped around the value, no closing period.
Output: gal 695.4
